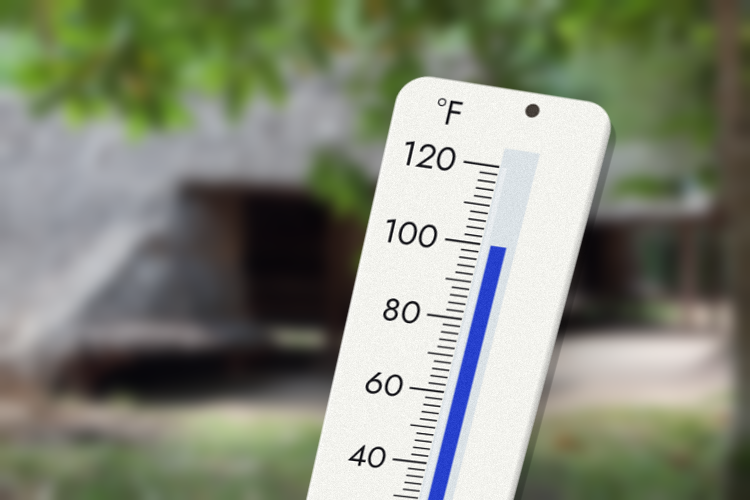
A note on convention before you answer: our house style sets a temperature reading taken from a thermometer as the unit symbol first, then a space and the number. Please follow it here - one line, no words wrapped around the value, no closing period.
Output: °F 100
